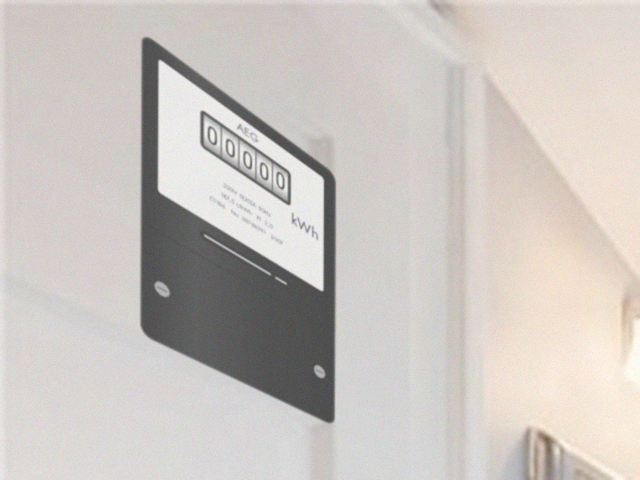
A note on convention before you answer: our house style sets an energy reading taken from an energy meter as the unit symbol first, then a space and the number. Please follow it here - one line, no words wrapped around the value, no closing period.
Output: kWh 0
